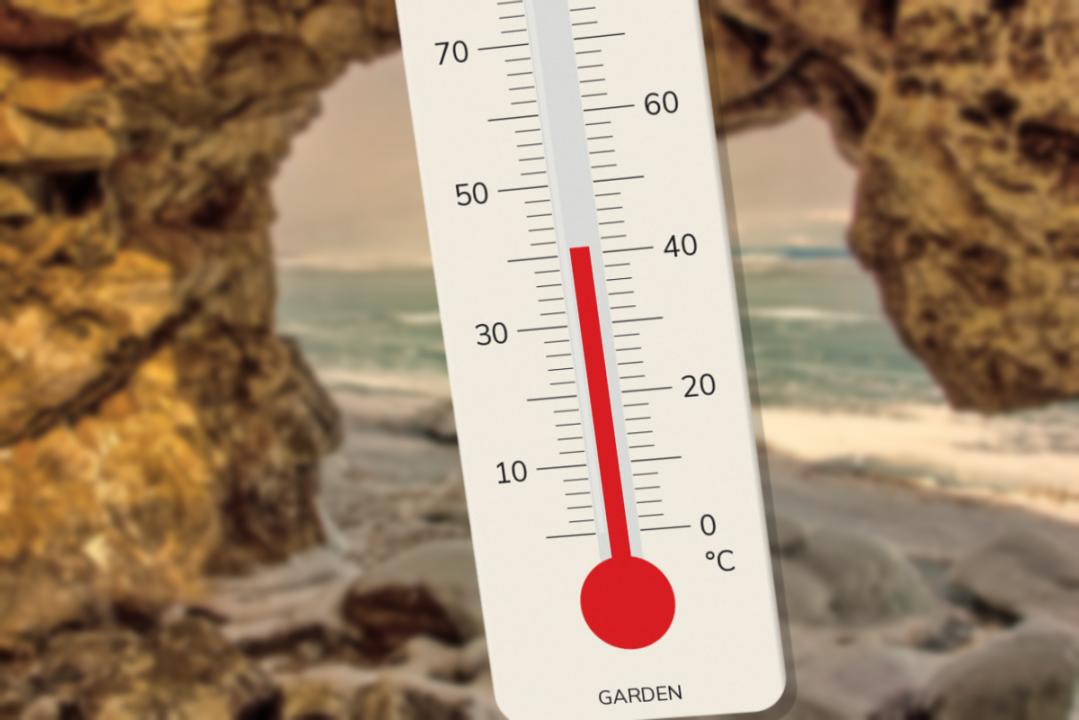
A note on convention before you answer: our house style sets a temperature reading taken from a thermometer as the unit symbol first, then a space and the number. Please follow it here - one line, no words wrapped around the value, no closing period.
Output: °C 41
